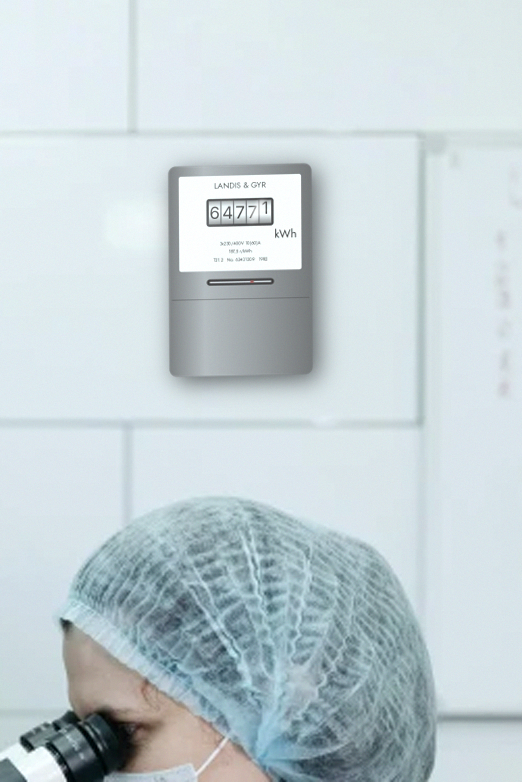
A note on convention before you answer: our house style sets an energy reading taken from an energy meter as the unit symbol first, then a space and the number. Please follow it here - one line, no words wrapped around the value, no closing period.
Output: kWh 64771
